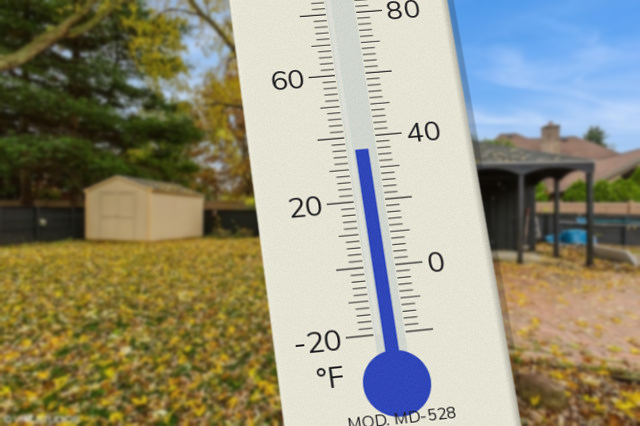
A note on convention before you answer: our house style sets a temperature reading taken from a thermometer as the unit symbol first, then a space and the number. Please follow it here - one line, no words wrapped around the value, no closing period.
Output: °F 36
